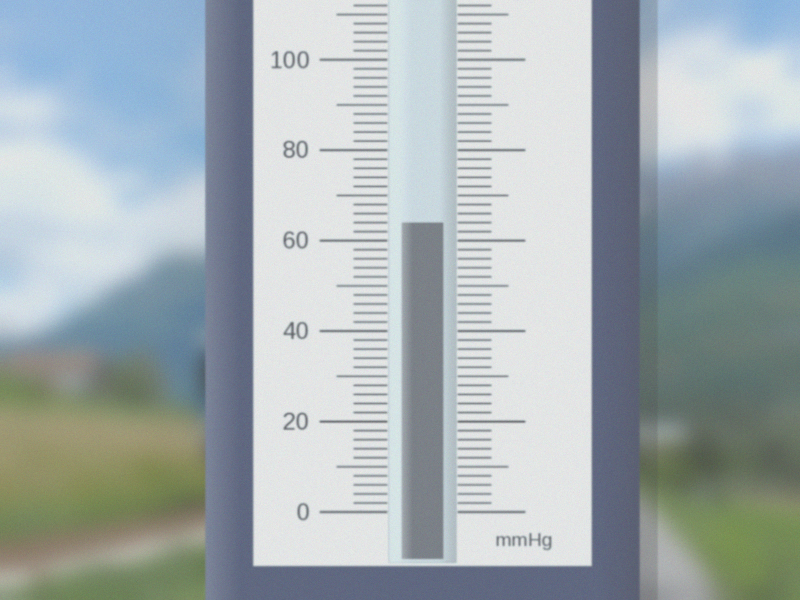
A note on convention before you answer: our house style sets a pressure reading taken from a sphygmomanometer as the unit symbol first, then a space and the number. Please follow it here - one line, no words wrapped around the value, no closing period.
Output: mmHg 64
